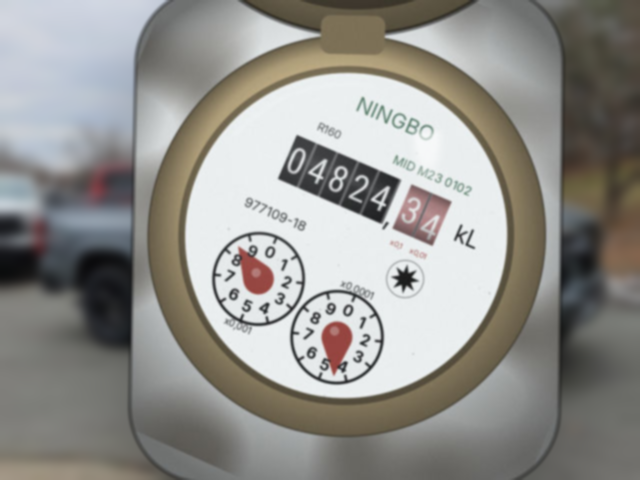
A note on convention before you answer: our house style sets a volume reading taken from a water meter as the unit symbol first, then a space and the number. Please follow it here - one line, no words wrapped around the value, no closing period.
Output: kL 4824.3384
